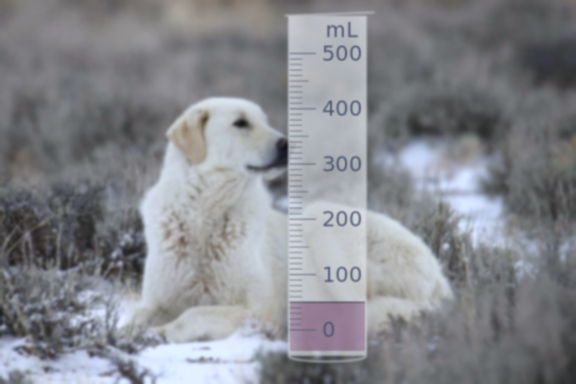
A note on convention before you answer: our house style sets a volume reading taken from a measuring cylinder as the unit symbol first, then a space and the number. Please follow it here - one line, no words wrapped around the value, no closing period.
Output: mL 50
